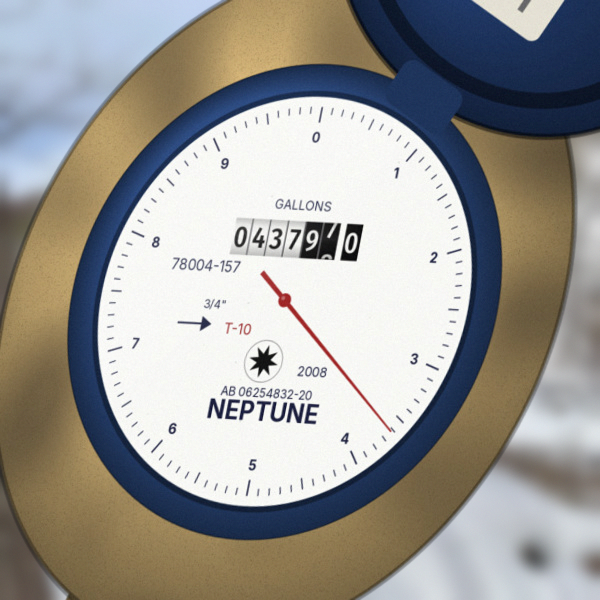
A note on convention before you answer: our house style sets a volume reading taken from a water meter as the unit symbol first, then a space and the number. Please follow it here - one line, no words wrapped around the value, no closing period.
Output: gal 437973.6
